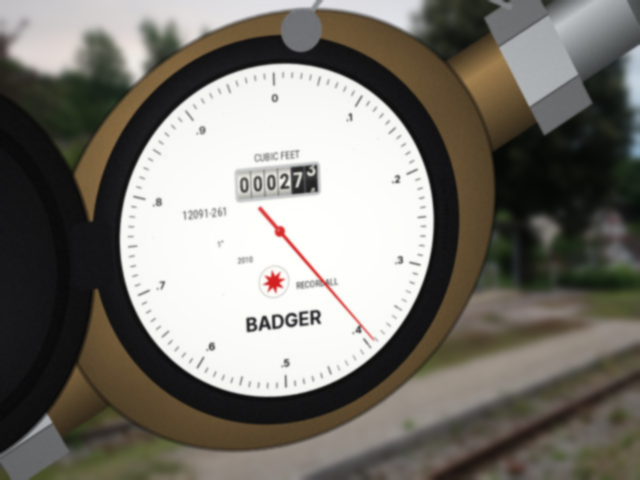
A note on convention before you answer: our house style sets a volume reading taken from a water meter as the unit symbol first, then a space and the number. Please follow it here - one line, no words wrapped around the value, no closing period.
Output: ft³ 273.39
